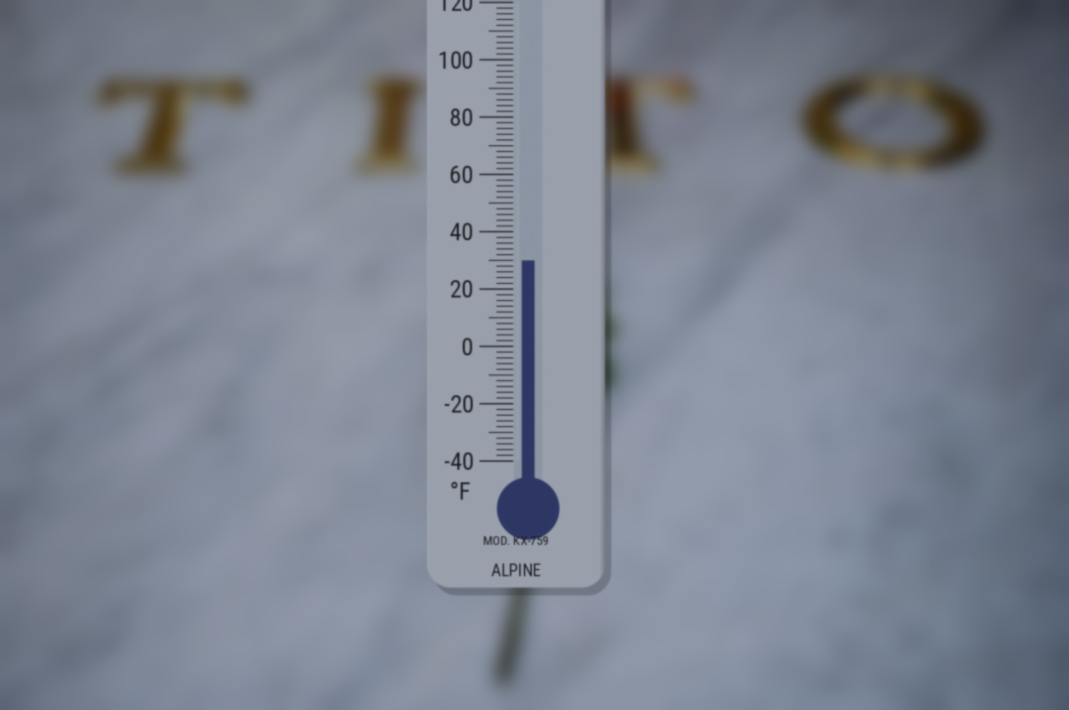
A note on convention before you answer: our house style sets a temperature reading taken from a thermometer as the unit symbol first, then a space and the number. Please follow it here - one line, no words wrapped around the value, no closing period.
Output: °F 30
